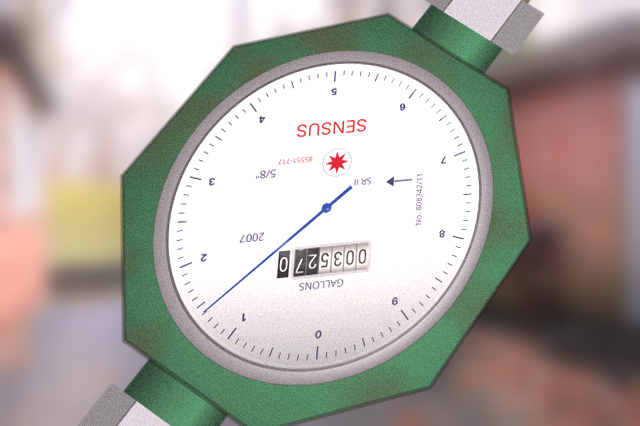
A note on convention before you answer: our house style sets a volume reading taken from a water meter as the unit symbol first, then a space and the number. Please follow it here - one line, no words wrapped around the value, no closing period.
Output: gal 35271.4
